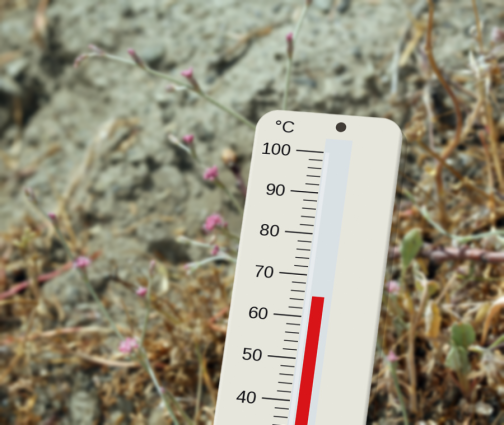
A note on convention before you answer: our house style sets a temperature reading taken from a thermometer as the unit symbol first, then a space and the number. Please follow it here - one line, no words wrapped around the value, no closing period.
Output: °C 65
